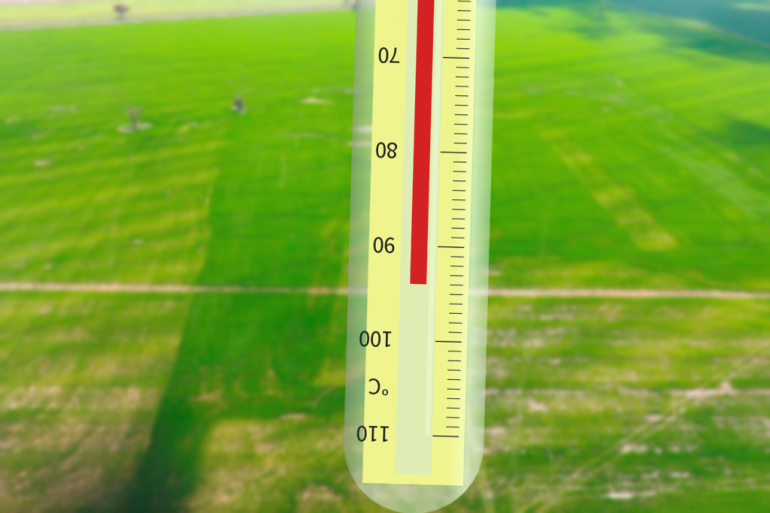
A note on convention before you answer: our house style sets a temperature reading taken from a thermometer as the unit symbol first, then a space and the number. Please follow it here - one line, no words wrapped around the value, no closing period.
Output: °C 94
